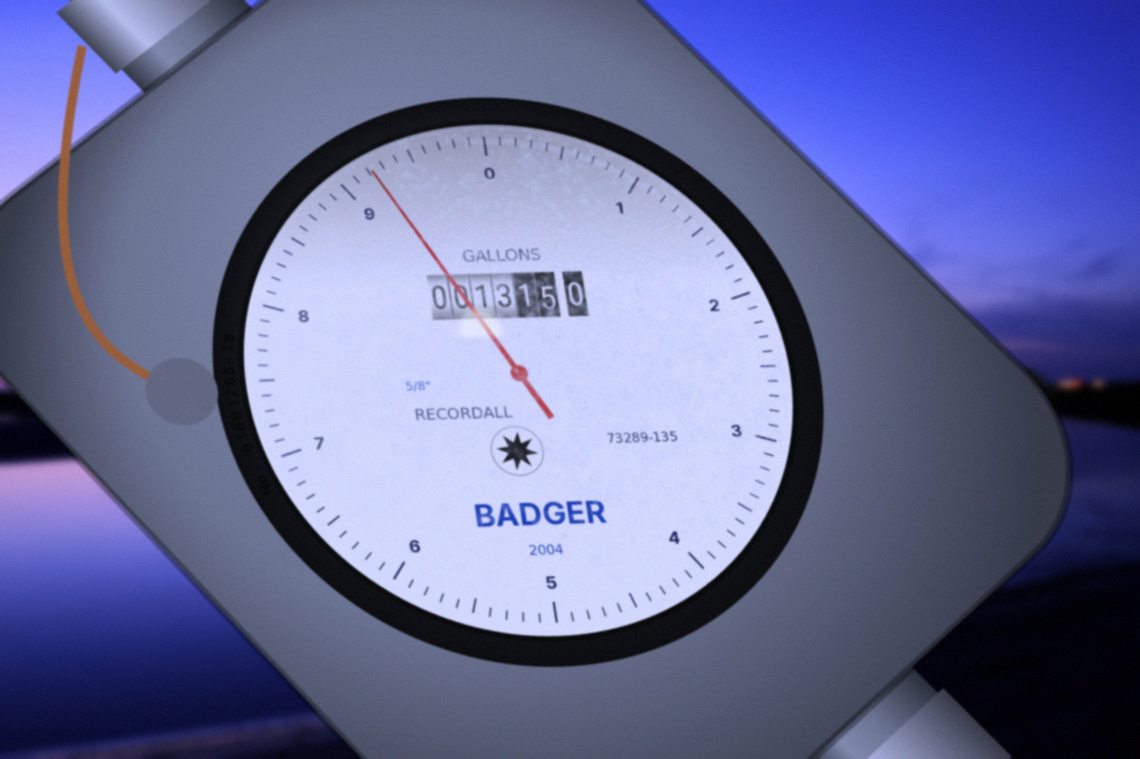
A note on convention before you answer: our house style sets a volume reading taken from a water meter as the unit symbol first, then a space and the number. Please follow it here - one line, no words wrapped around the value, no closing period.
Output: gal 13149.2
